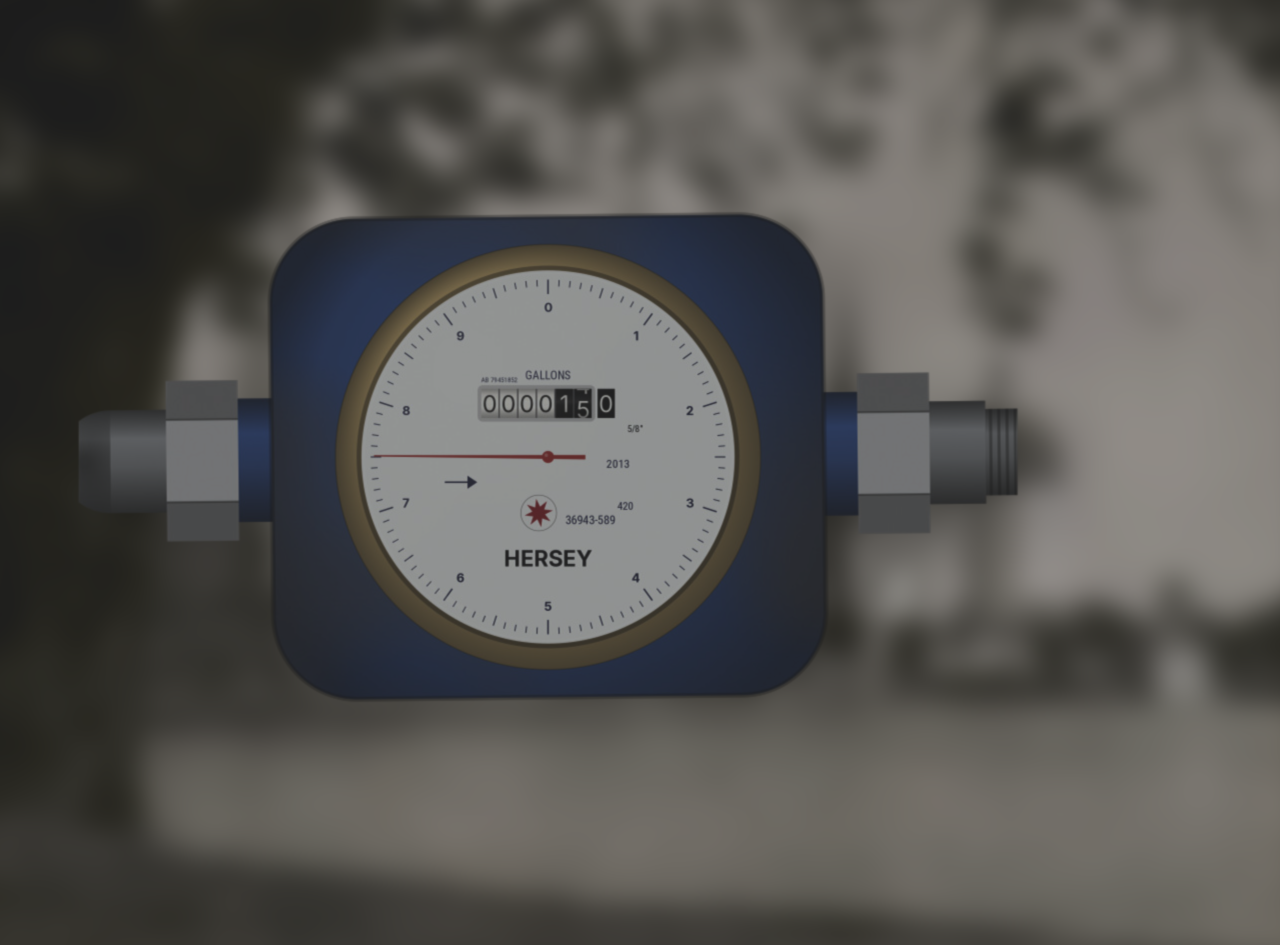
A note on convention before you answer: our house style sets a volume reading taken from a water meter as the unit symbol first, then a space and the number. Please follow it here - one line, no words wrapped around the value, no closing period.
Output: gal 147.5
